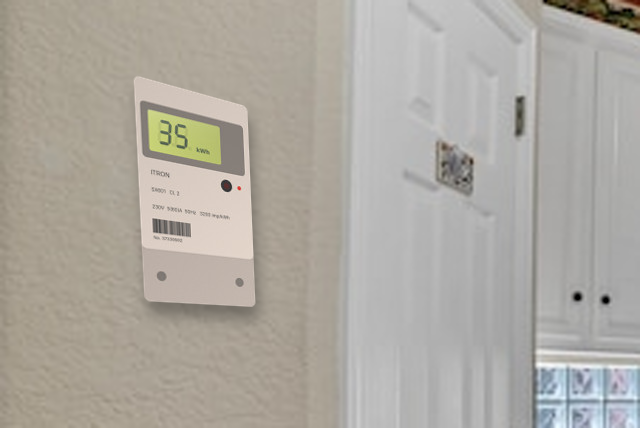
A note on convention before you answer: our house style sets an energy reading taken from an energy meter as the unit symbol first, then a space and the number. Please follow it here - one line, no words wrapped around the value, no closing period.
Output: kWh 35
